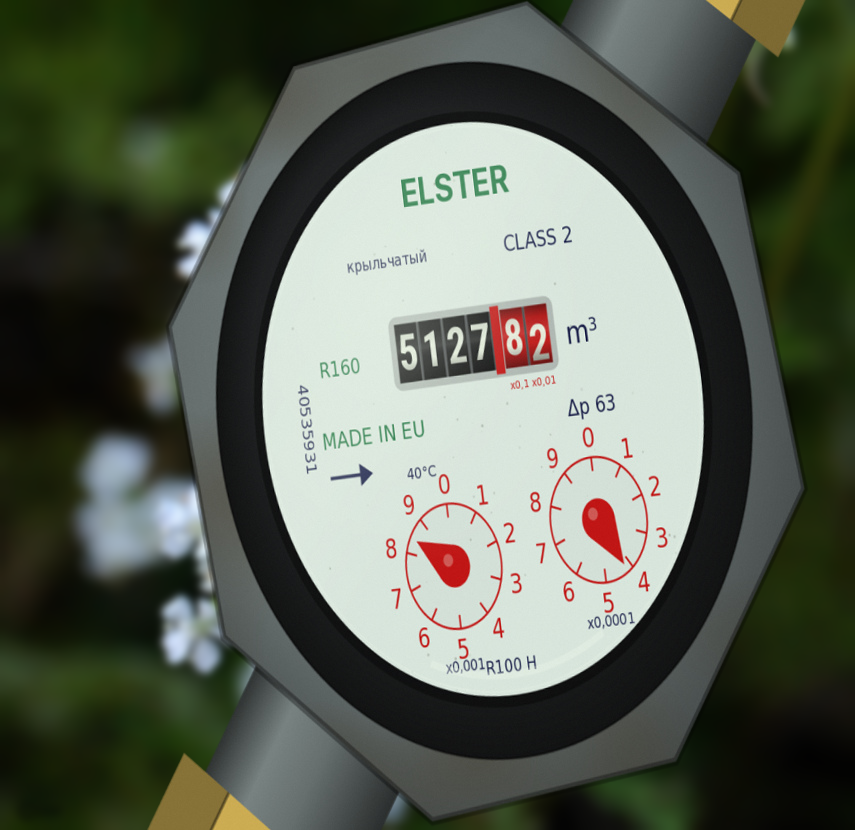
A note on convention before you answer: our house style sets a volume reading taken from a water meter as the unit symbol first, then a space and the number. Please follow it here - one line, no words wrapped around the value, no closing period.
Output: m³ 5127.8184
